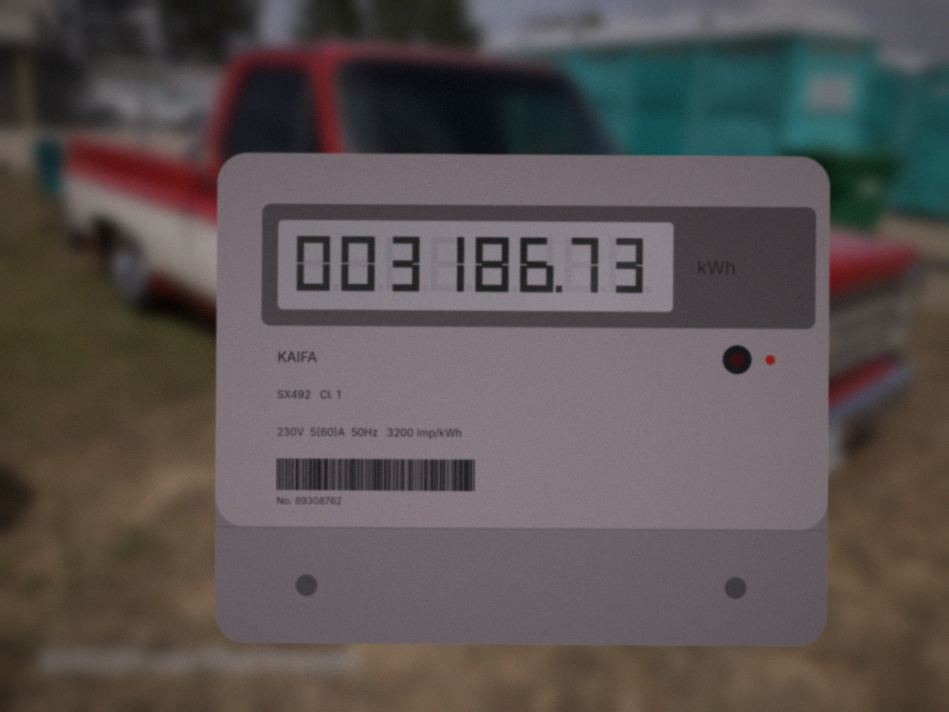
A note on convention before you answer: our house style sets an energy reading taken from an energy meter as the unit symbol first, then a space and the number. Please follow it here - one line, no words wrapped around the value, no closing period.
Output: kWh 3186.73
